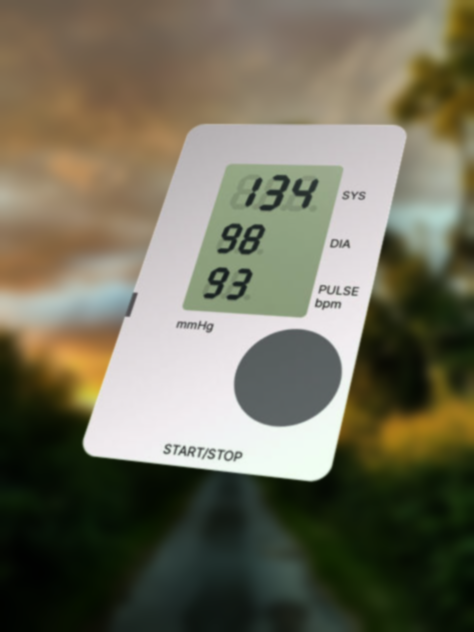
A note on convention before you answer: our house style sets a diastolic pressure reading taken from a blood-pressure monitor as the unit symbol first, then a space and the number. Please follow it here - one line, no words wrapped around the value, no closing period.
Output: mmHg 98
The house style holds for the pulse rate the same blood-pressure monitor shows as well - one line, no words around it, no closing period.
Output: bpm 93
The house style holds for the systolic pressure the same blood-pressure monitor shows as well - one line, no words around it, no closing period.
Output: mmHg 134
